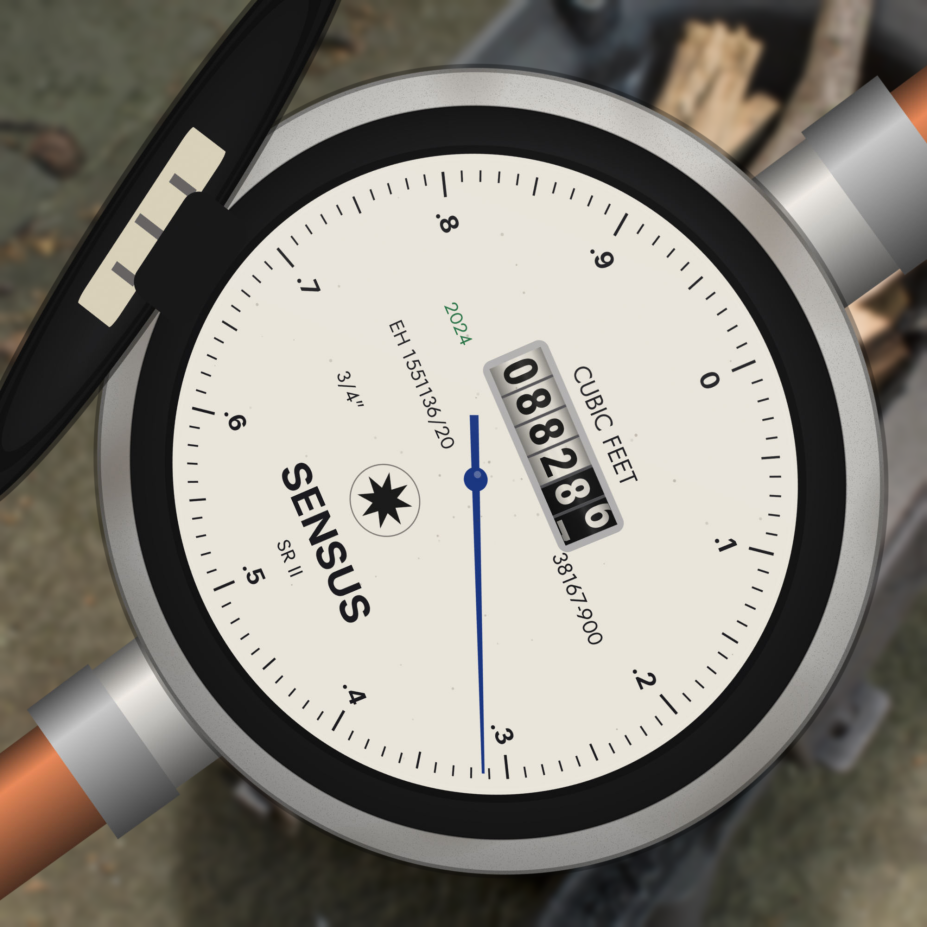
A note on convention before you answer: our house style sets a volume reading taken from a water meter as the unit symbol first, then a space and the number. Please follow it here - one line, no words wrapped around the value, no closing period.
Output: ft³ 88286.31
